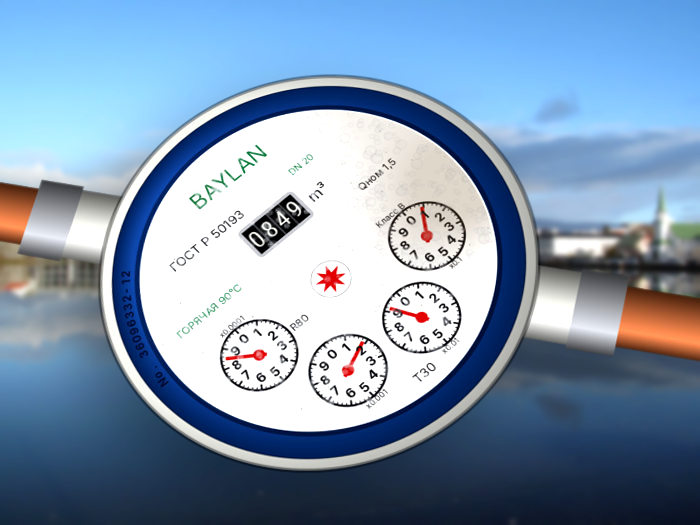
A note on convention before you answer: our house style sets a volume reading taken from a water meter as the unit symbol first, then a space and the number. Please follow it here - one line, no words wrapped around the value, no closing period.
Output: m³ 849.0918
